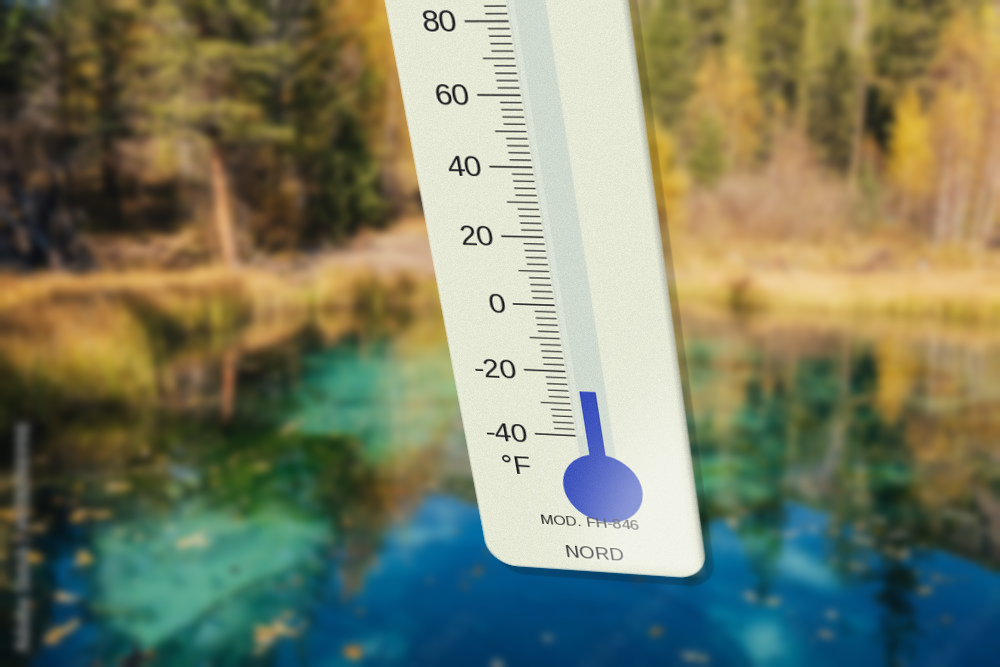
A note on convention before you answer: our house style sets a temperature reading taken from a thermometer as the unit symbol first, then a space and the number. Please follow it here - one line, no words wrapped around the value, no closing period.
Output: °F -26
